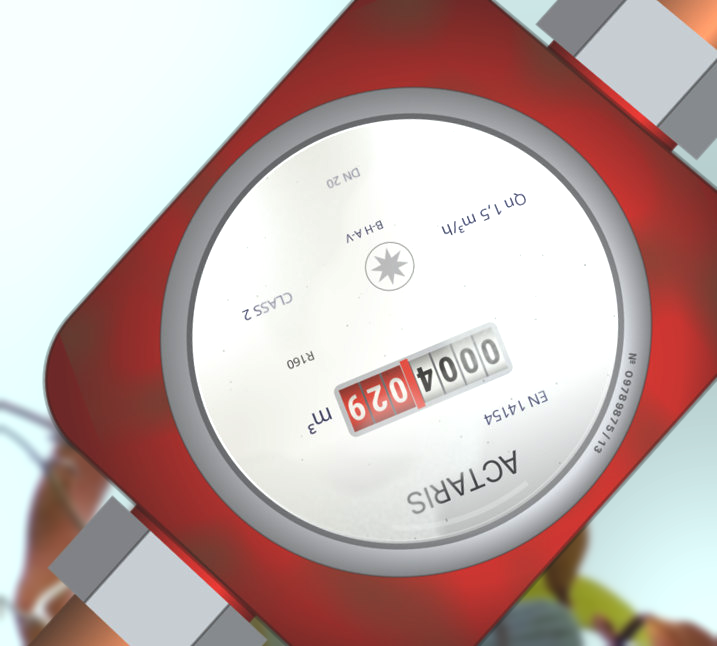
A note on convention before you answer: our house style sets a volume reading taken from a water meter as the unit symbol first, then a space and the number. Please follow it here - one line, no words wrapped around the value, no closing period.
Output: m³ 4.029
